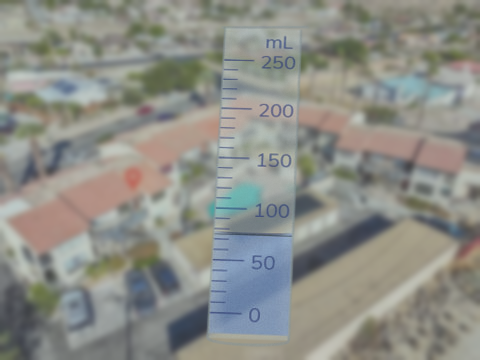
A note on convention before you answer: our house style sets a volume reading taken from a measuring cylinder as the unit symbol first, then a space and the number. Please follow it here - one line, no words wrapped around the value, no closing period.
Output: mL 75
